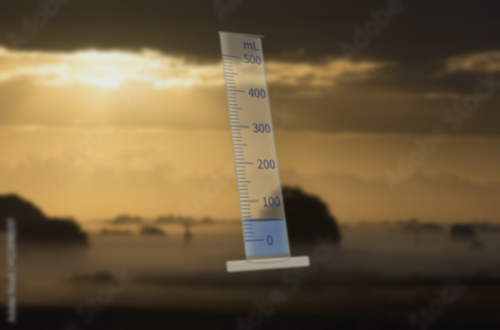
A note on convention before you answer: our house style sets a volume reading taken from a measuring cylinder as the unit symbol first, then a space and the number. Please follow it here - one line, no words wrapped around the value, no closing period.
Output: mL 50
